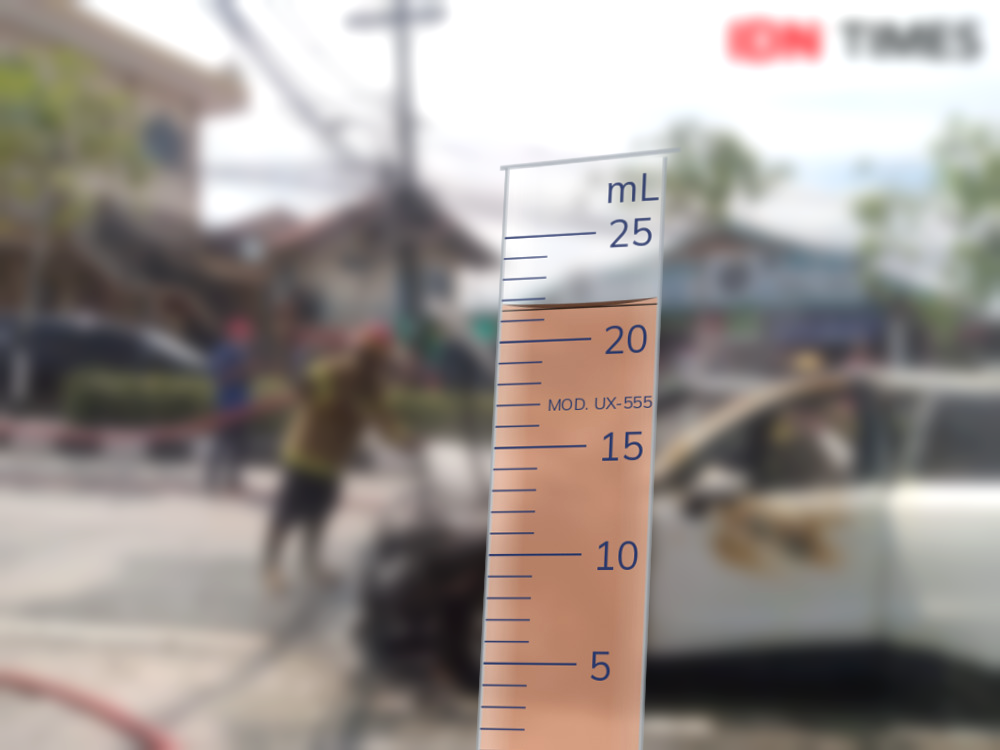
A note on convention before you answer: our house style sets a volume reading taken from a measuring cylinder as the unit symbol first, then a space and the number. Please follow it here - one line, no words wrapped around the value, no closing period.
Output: mL 21.5
